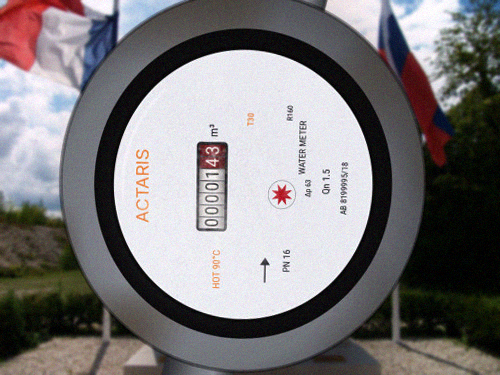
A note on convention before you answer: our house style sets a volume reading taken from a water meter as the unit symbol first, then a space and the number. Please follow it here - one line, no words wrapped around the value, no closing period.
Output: m³ 1.43
